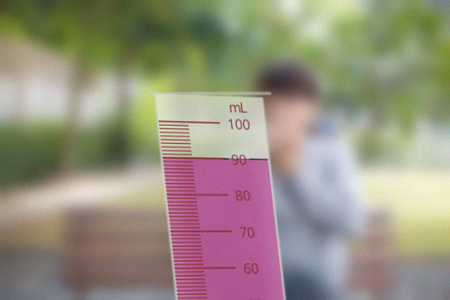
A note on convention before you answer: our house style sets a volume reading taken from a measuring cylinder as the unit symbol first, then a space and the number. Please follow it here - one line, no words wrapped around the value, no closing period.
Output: mL 90
